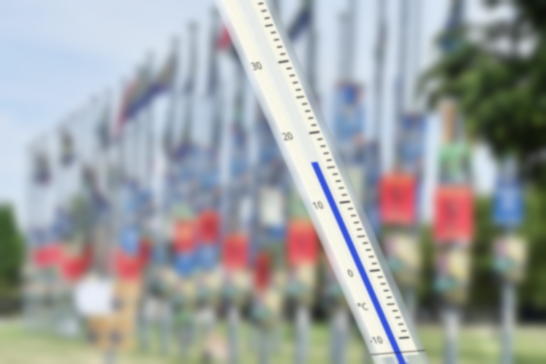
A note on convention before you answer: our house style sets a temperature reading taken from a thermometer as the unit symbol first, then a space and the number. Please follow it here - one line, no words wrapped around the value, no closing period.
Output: °C 16
